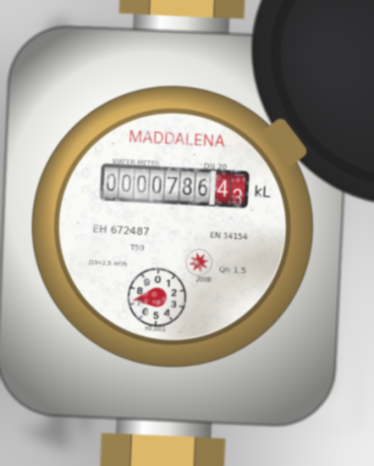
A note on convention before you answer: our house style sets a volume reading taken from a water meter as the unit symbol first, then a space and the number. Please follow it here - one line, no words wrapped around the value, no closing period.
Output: kL 786.427
